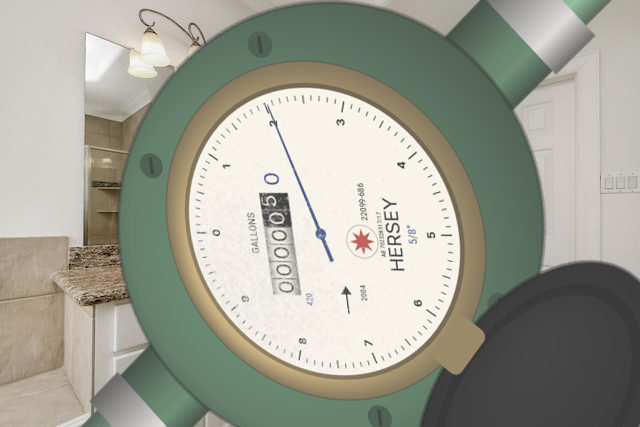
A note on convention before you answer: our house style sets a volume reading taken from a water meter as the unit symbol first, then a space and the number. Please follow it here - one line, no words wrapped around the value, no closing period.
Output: gal 52.0
